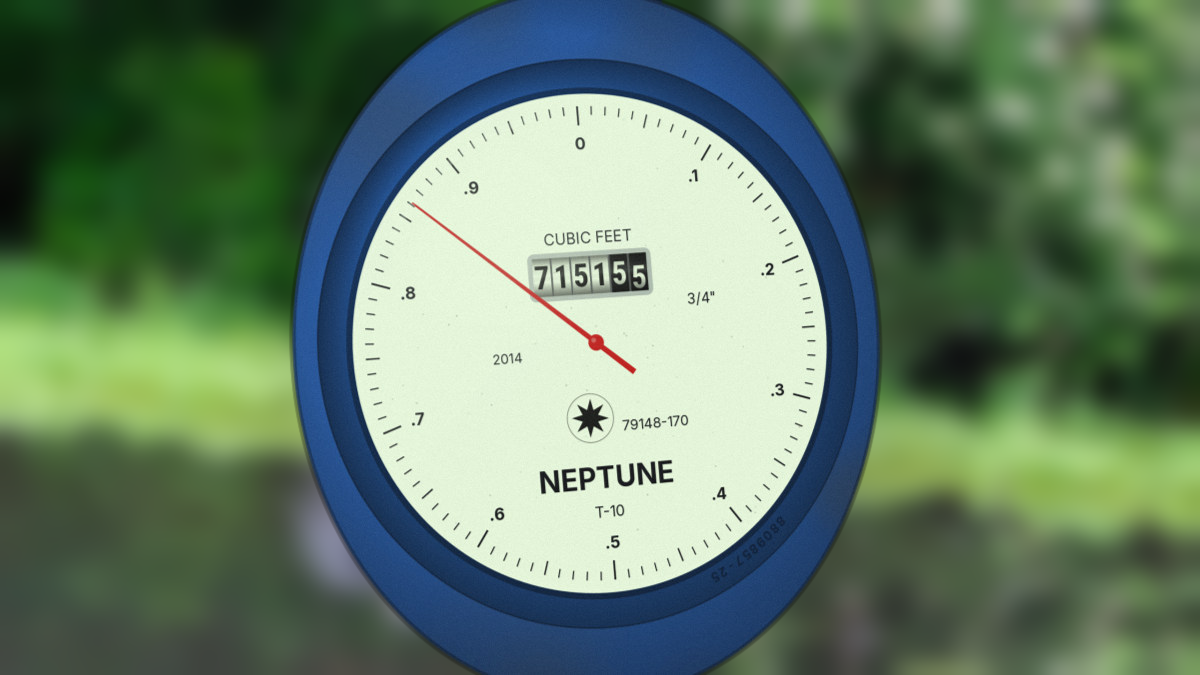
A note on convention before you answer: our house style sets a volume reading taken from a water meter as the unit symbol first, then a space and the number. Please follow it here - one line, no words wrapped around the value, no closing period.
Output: ft³ 715154.86
